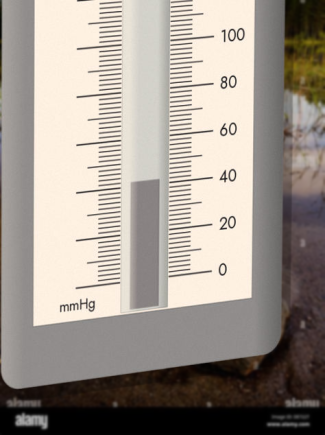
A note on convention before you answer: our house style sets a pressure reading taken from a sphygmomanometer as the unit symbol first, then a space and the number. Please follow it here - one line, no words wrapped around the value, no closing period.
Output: mmHg 42
